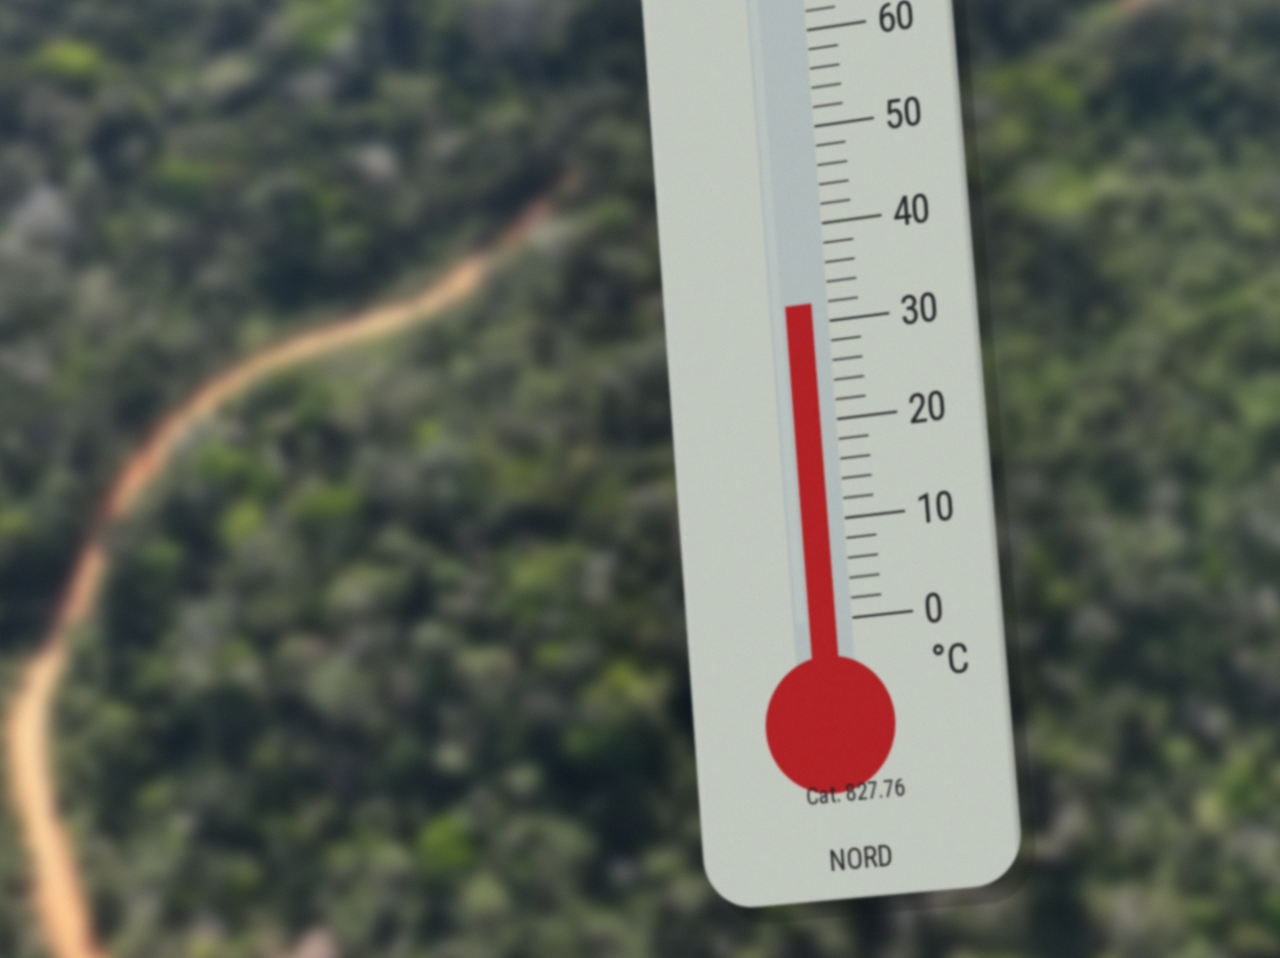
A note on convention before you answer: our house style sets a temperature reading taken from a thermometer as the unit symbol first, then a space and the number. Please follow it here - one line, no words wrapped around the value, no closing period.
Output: °C 32
